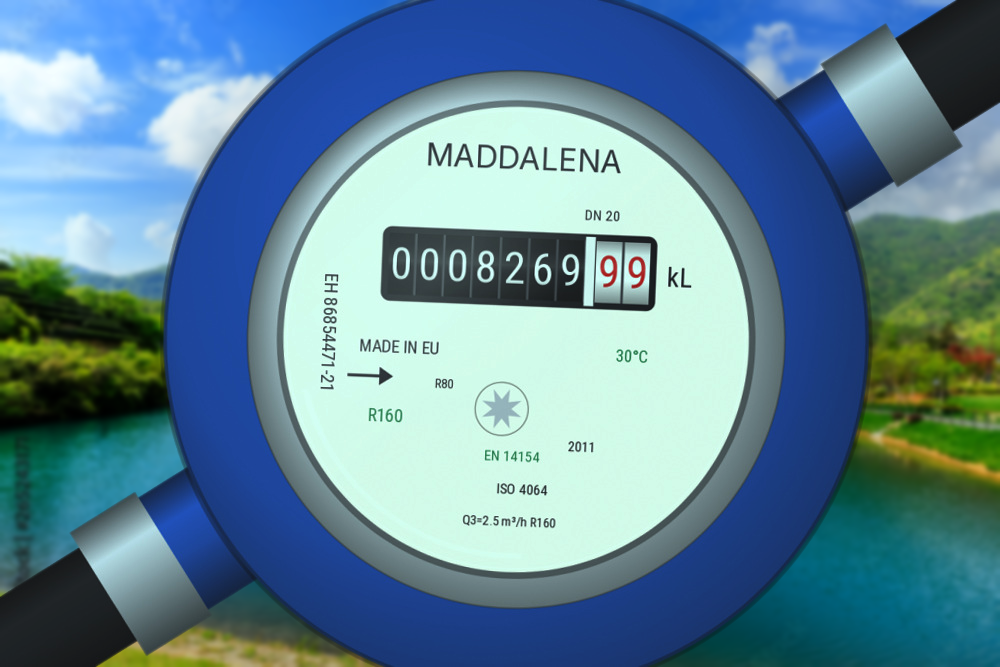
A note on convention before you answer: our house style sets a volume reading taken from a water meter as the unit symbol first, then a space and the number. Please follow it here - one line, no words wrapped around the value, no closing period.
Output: kL 8269.99
